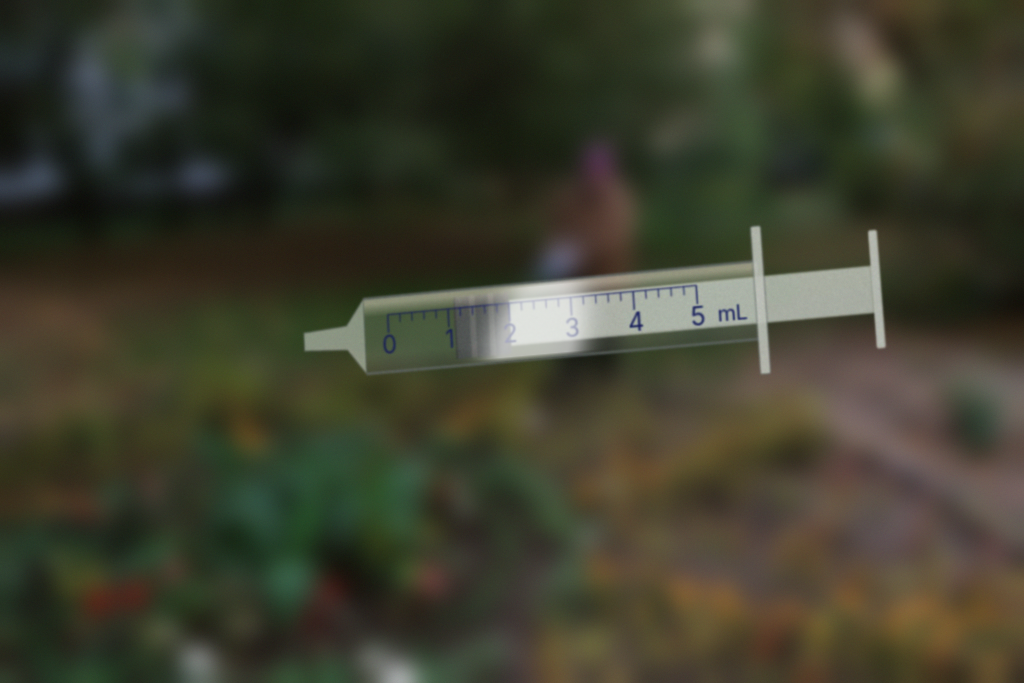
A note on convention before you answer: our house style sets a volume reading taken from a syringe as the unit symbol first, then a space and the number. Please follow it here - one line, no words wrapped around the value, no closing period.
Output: mL 1.1
